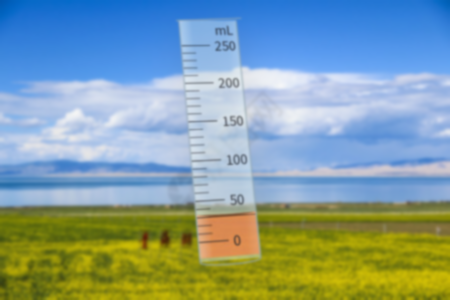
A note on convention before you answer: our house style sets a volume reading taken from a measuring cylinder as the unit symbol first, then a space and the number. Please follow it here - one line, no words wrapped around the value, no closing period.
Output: mL 30
